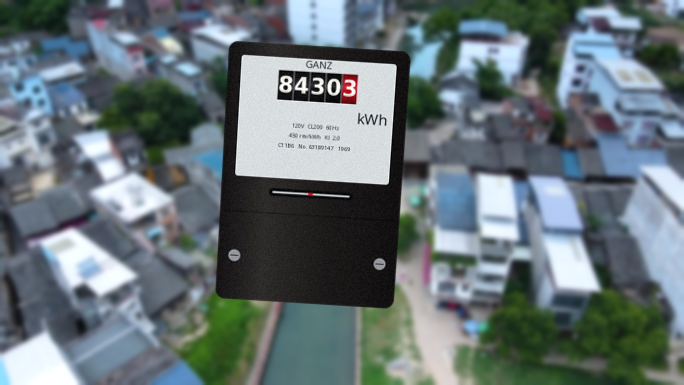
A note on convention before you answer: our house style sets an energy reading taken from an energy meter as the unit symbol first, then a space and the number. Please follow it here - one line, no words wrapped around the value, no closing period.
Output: kWh 8430.3
